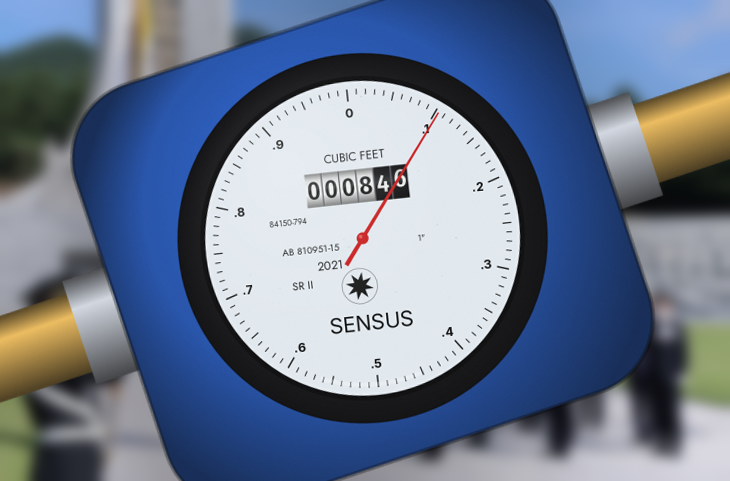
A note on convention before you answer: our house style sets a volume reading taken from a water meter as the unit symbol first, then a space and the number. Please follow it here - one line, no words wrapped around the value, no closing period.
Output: ft³ 846.10
